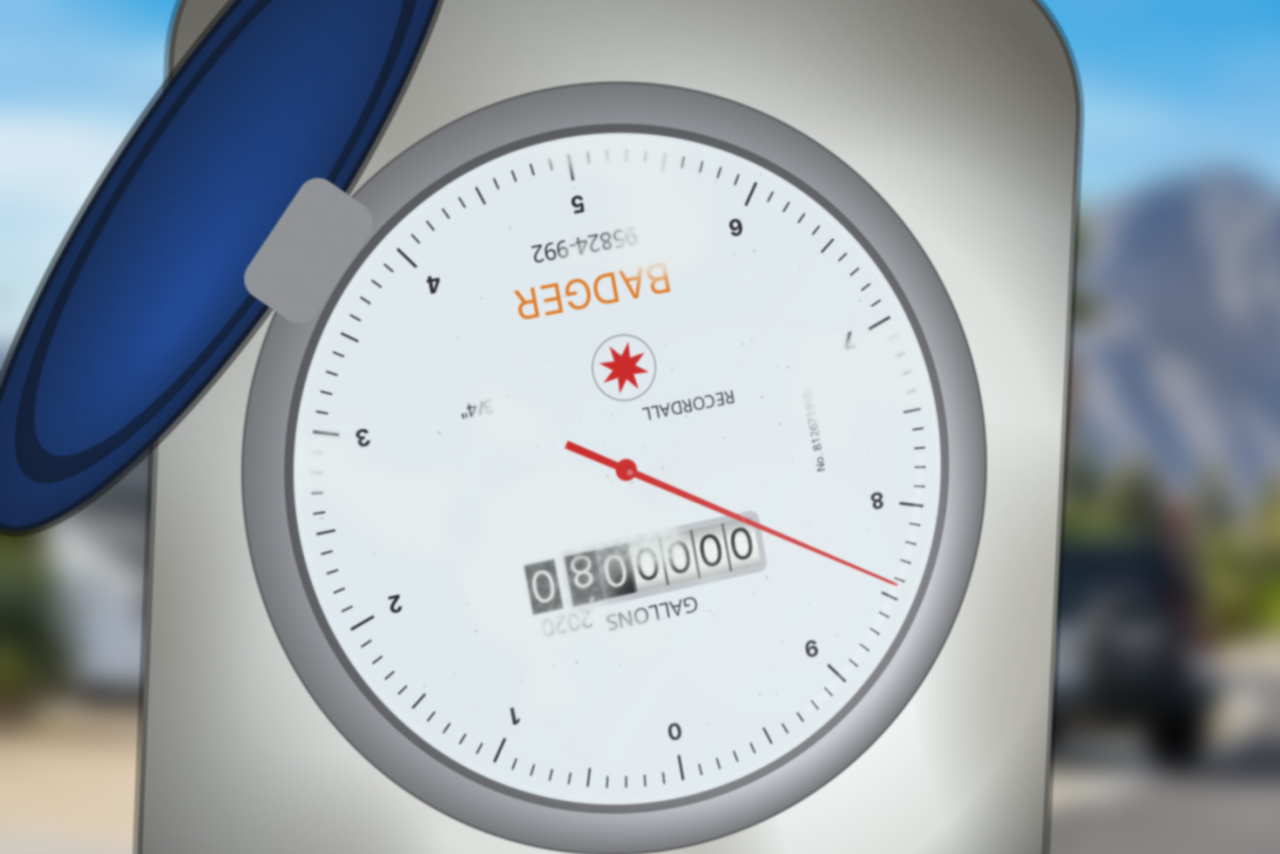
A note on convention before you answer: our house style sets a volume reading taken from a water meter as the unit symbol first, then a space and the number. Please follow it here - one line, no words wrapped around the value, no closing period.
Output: gal 78.4
